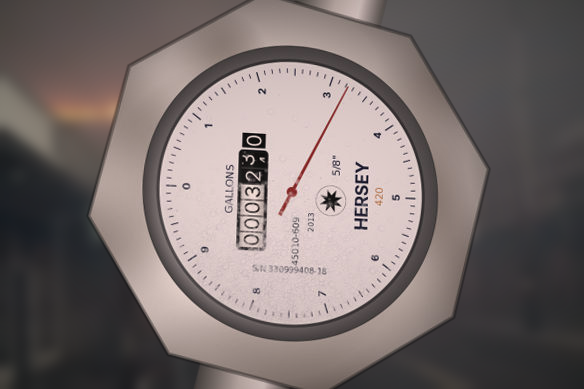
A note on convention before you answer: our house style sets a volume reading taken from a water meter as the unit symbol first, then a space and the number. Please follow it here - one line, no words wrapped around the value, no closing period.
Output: gal 3233.2
